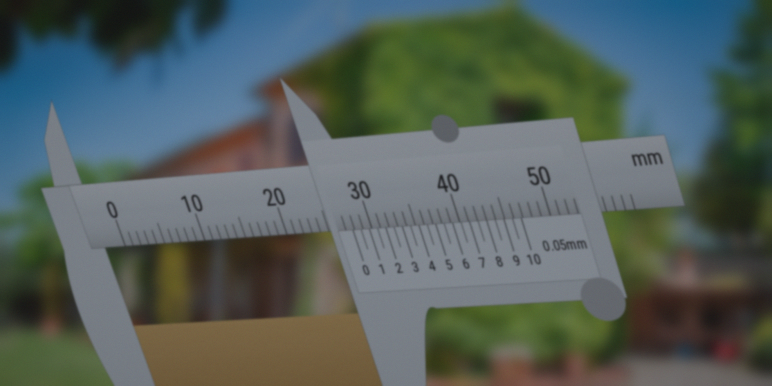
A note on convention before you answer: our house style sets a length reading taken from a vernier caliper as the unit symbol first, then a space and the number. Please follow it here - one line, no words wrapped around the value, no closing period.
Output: mm 27.8
